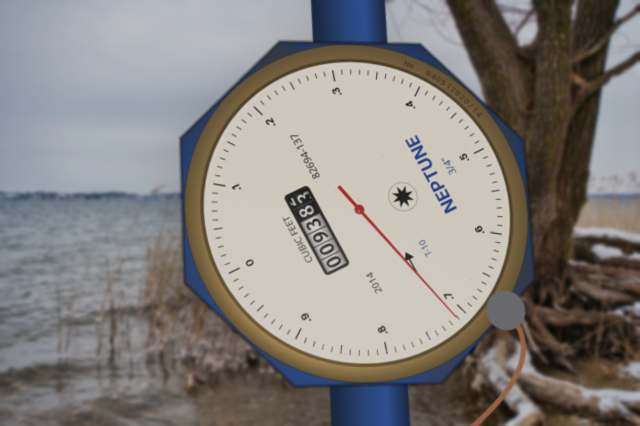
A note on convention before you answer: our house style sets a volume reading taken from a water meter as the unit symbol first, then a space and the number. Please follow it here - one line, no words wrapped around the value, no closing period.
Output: ft³ 9382.71
